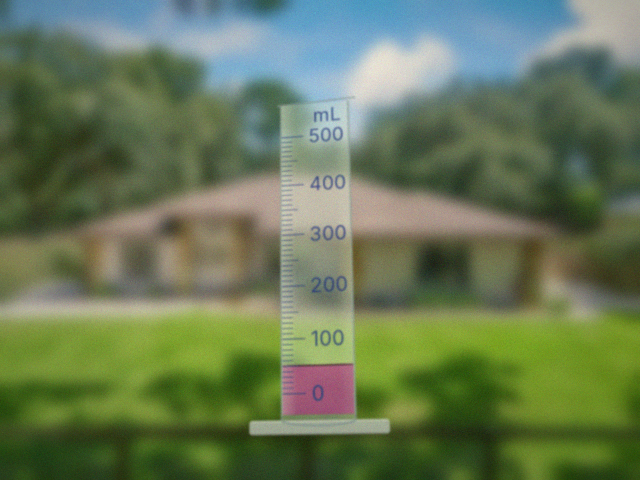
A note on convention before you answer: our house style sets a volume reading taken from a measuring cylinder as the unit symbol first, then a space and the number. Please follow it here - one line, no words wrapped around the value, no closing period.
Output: mL 50
